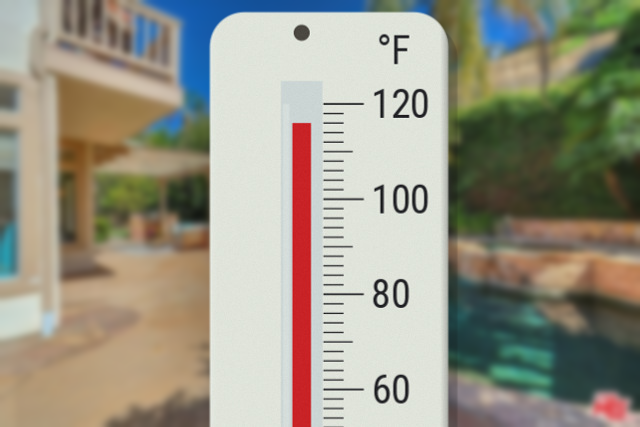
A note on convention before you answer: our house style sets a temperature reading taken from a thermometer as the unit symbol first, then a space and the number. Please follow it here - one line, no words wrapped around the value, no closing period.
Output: °F 116
